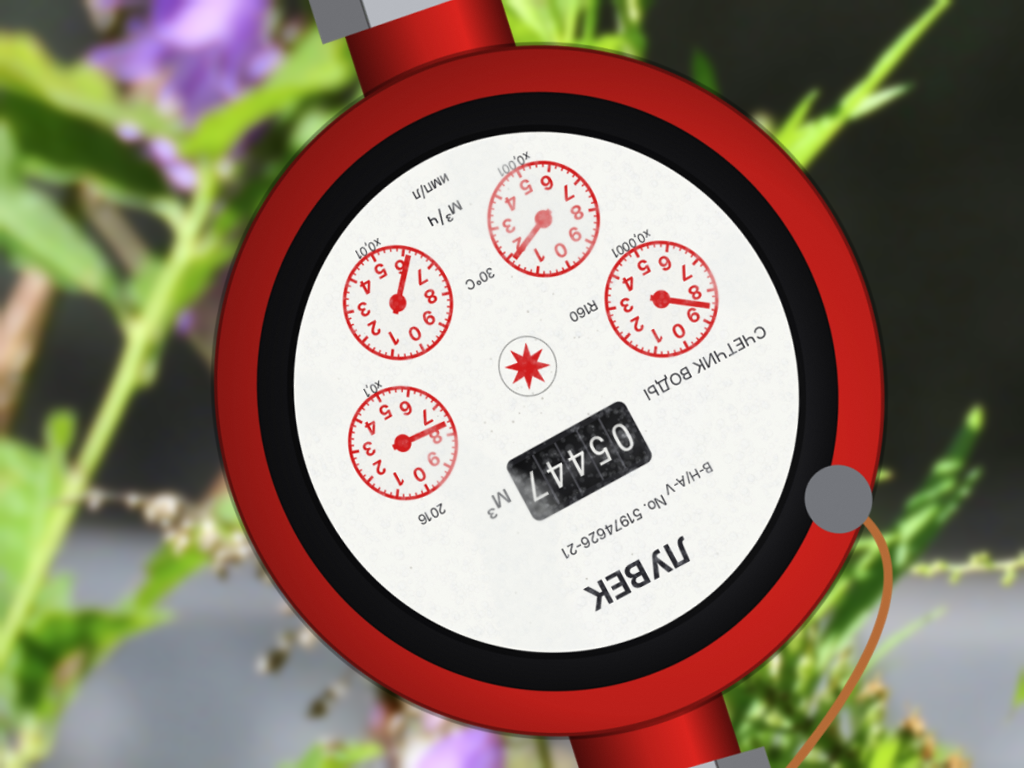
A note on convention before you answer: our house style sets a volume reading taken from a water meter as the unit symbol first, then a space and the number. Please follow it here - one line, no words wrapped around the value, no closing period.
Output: m³ 5447.7618
